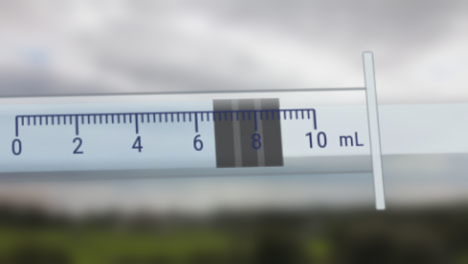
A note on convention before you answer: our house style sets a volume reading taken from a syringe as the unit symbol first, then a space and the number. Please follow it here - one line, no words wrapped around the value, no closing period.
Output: mL 6.6
